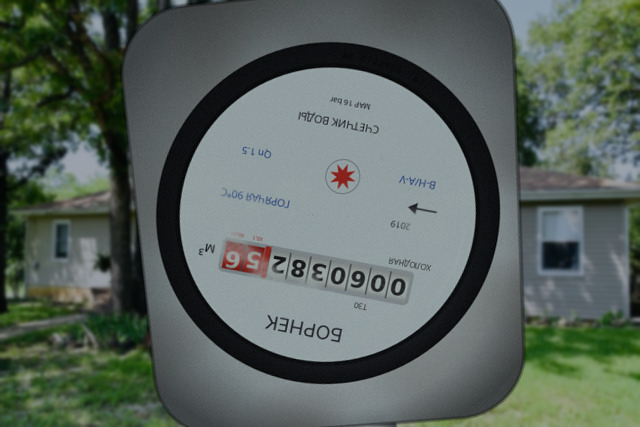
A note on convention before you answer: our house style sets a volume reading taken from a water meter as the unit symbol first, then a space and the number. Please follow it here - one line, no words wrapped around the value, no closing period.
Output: m³ 60382.56
